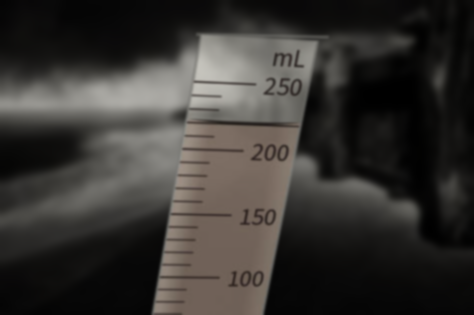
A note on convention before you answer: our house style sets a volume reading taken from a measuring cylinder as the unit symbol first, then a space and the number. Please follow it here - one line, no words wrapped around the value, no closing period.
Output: mL 220
